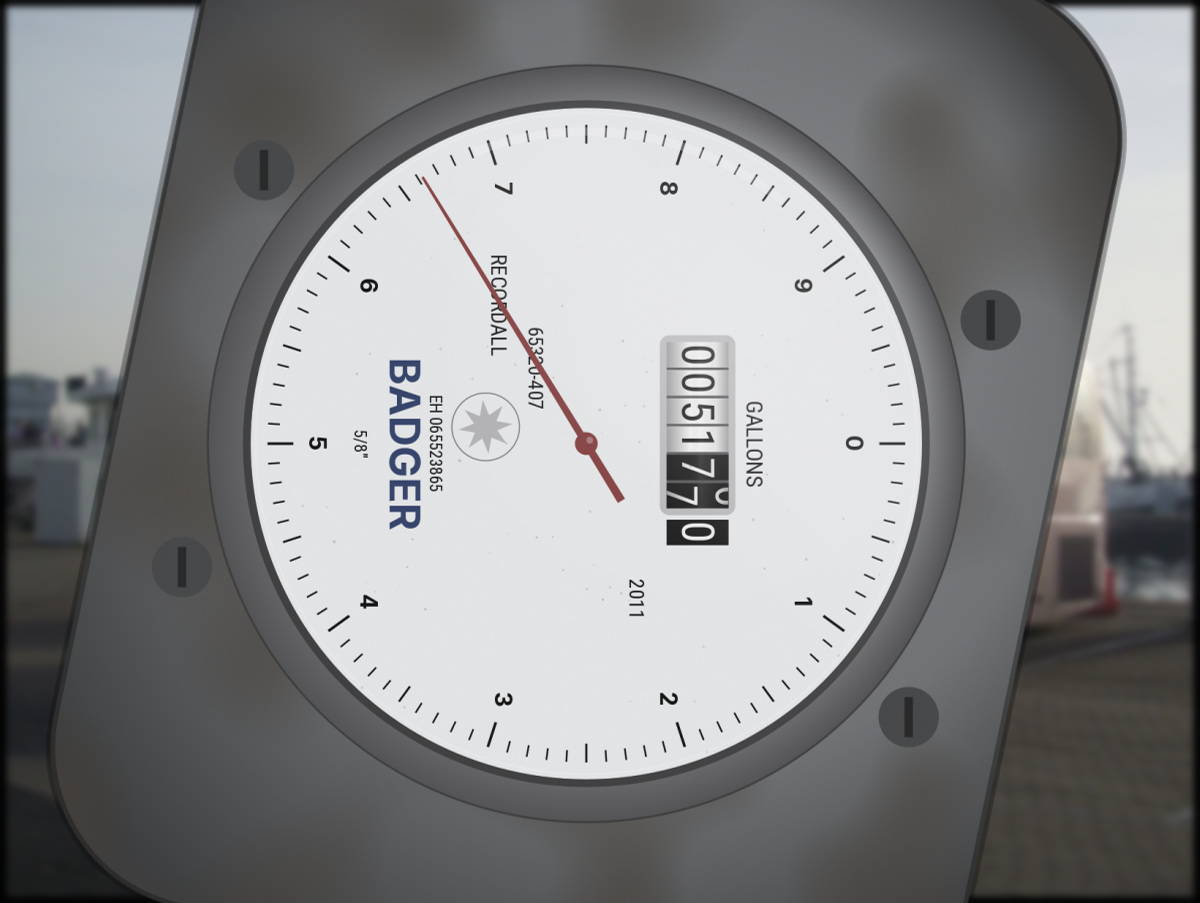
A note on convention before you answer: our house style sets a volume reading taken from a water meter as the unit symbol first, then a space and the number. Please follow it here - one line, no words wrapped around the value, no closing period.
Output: gal 51766.6
